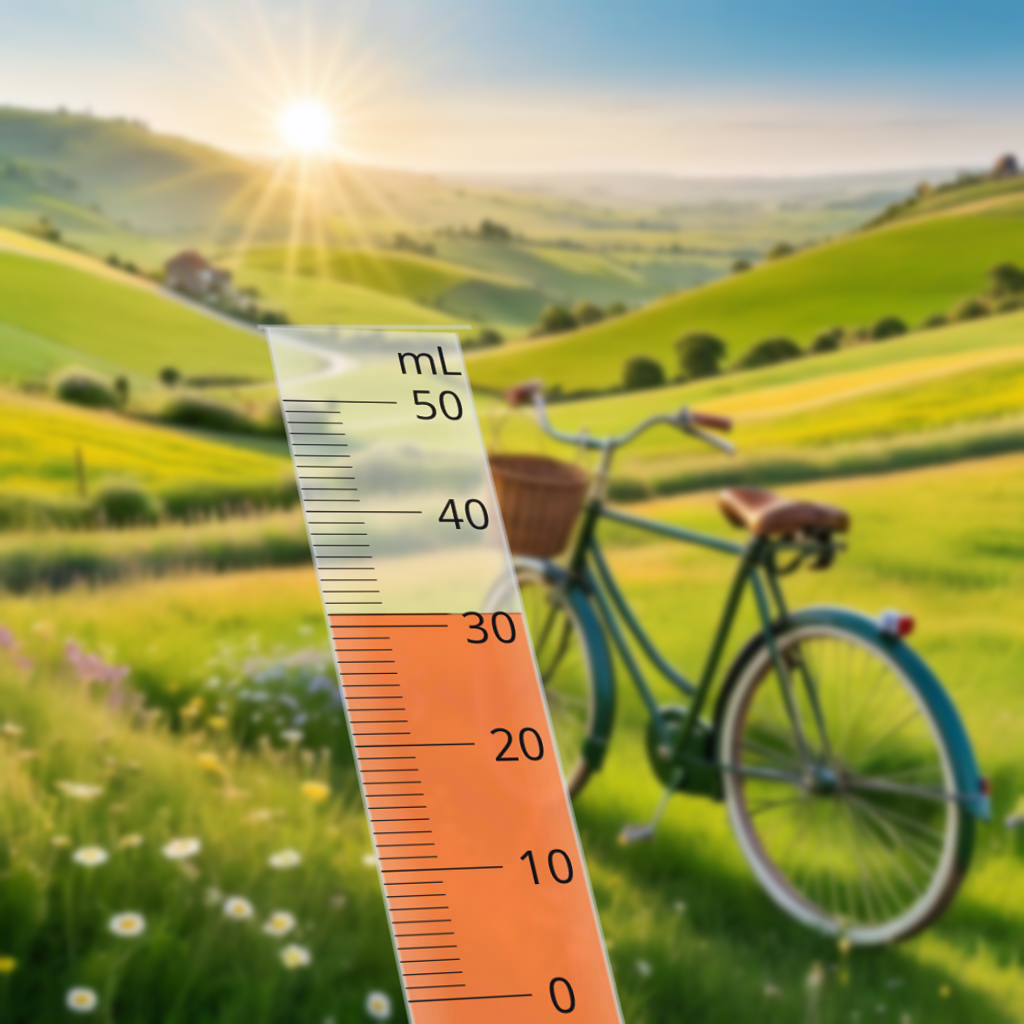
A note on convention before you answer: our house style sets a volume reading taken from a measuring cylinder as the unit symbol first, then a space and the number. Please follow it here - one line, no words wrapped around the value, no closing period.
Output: mL 31
